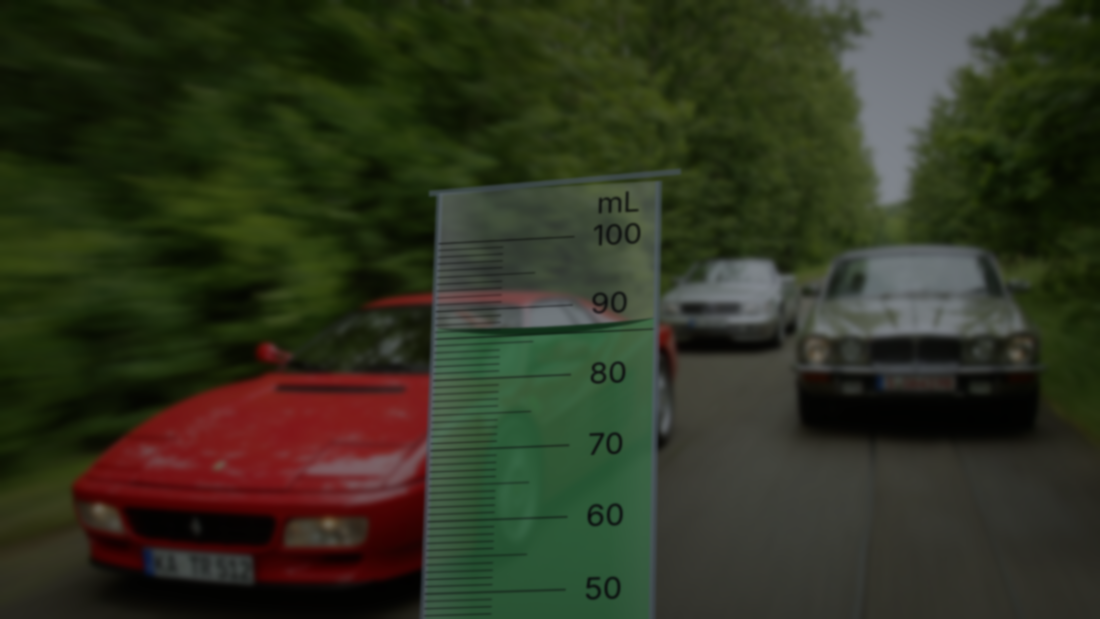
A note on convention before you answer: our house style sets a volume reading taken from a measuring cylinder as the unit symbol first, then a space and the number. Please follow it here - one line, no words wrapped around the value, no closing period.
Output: mL 86
